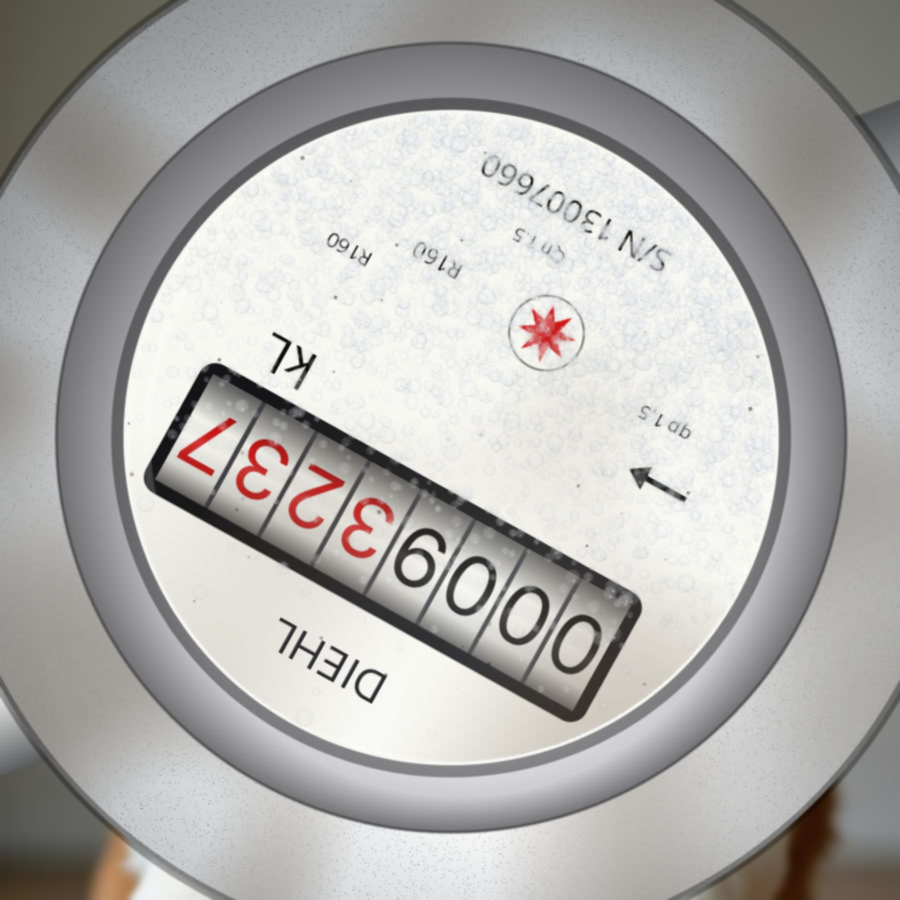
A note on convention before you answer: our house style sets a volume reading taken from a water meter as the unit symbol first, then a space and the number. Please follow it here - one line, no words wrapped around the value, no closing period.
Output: kL 9.3237
